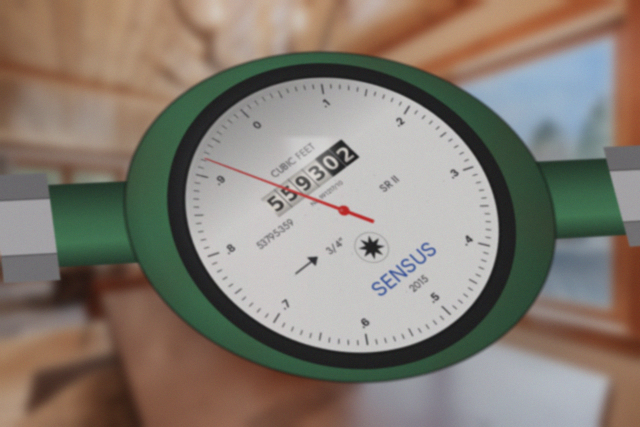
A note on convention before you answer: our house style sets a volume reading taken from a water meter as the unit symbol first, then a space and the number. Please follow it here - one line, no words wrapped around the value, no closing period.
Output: ft³ 559301.92
